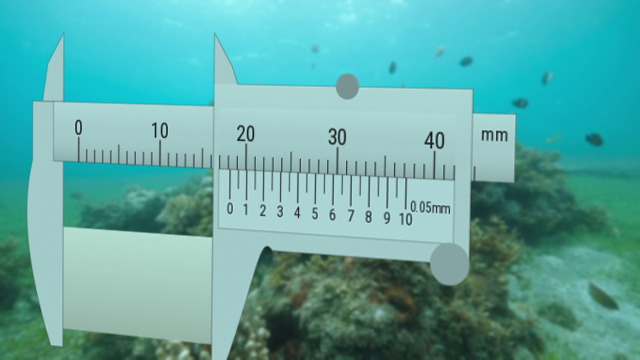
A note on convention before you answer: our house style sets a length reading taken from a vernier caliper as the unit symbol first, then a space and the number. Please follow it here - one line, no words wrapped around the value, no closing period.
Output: mm 18.2
